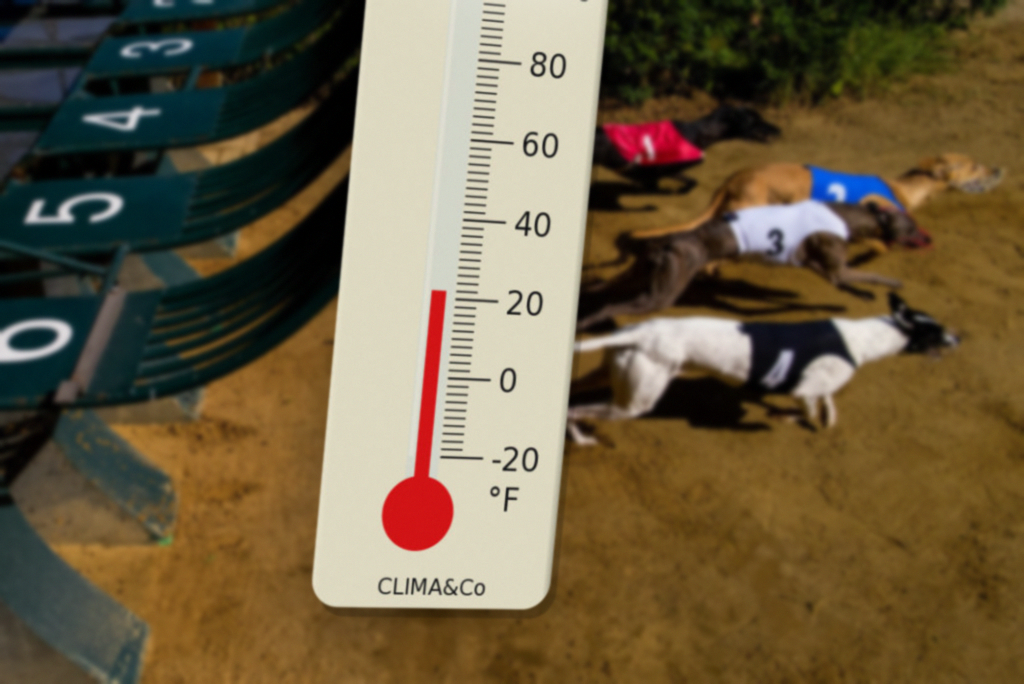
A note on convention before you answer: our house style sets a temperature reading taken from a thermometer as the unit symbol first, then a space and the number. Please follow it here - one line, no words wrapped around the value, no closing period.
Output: °F 22
